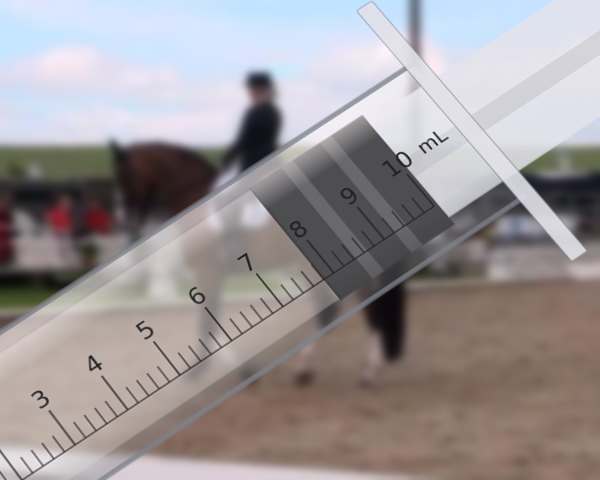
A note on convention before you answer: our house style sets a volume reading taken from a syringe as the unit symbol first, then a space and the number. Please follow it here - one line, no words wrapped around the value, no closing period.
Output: mL 7.8
